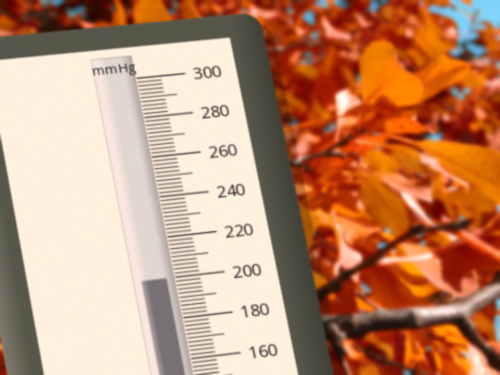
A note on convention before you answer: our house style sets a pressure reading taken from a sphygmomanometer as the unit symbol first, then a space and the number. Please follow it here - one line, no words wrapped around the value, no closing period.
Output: mmHg 200
